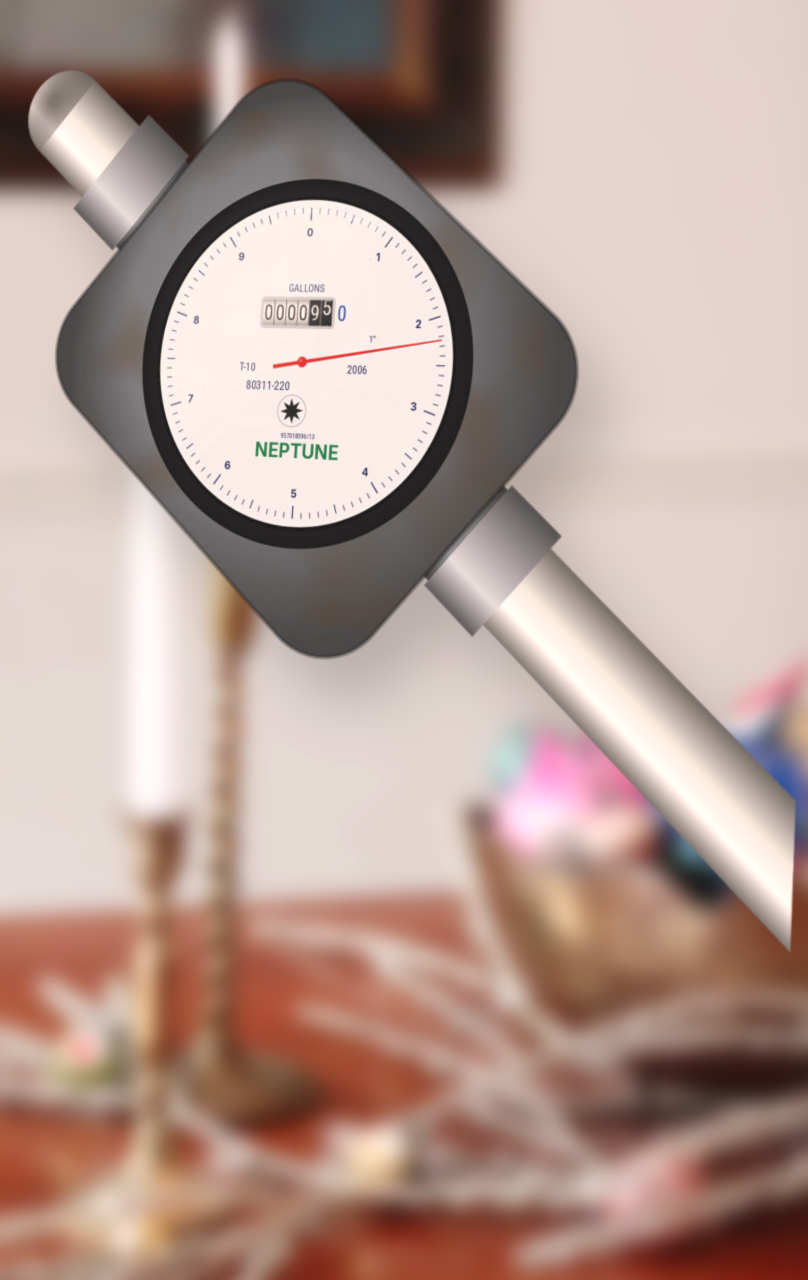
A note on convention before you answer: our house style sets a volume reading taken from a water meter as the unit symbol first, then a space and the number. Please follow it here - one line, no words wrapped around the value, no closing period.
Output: gal 952.2
